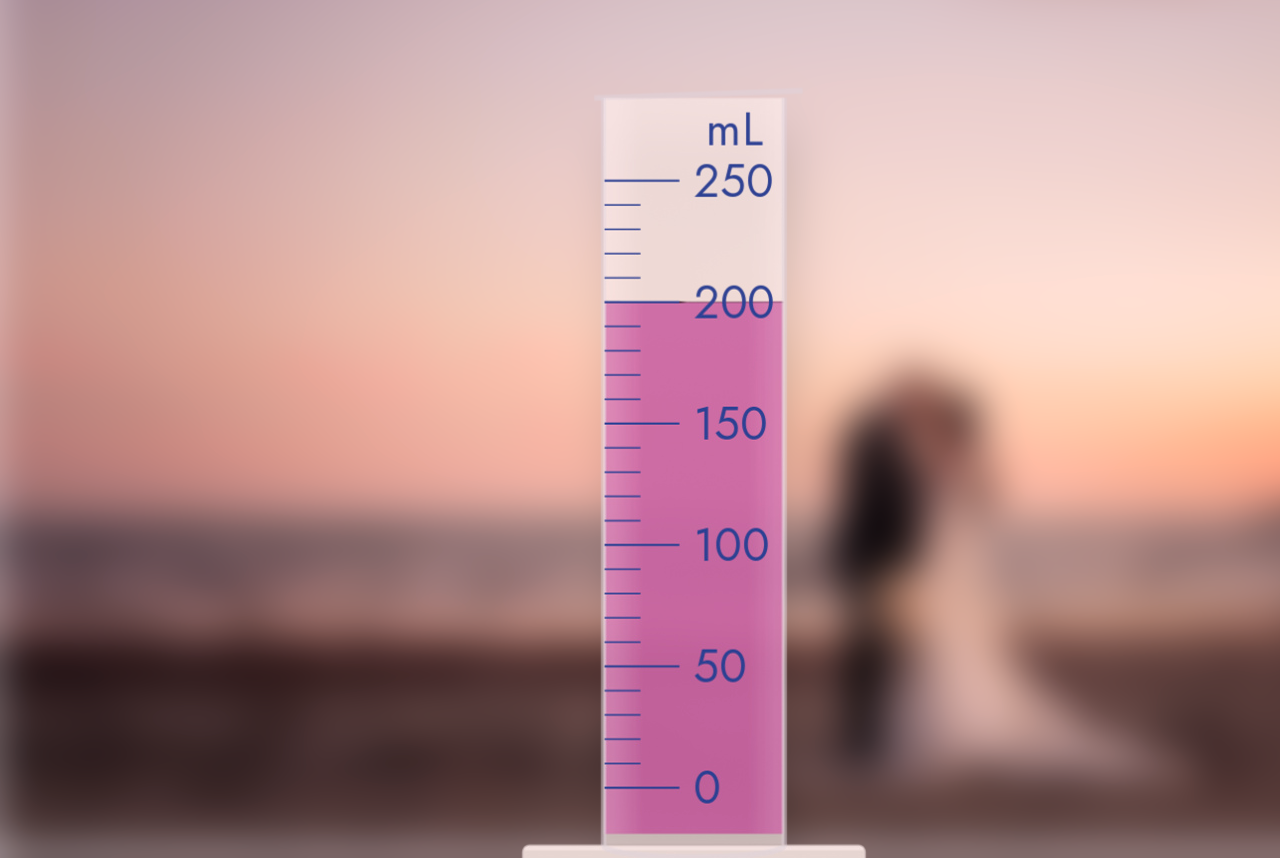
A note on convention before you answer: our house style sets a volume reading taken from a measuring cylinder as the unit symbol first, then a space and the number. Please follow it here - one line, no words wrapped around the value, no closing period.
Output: mL 200
